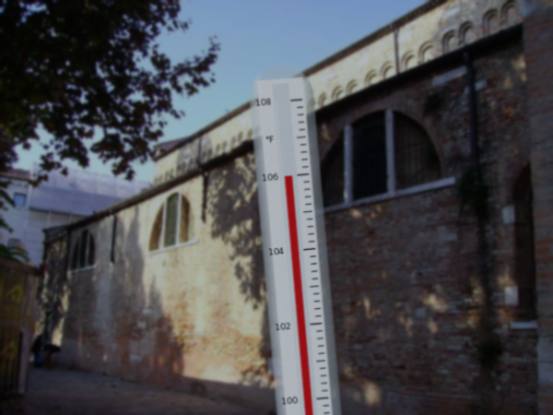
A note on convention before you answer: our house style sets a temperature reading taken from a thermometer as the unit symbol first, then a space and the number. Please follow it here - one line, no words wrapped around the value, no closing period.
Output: °F 106
